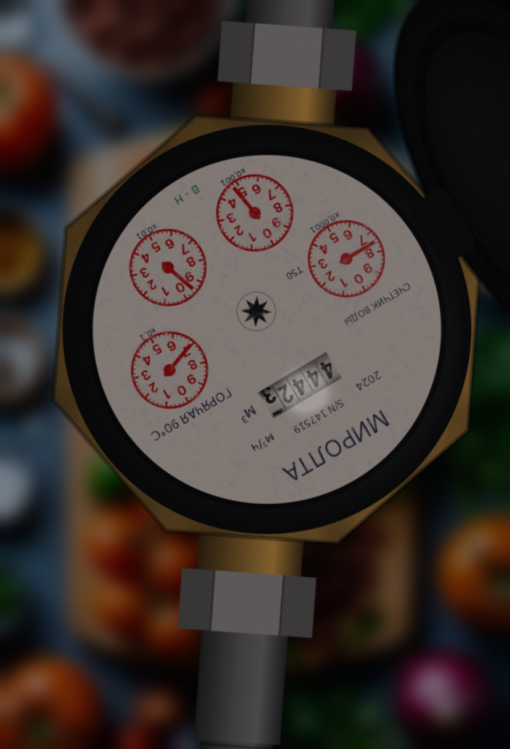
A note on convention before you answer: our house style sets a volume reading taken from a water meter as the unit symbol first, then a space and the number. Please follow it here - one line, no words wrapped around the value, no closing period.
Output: m³ 44422.6947
